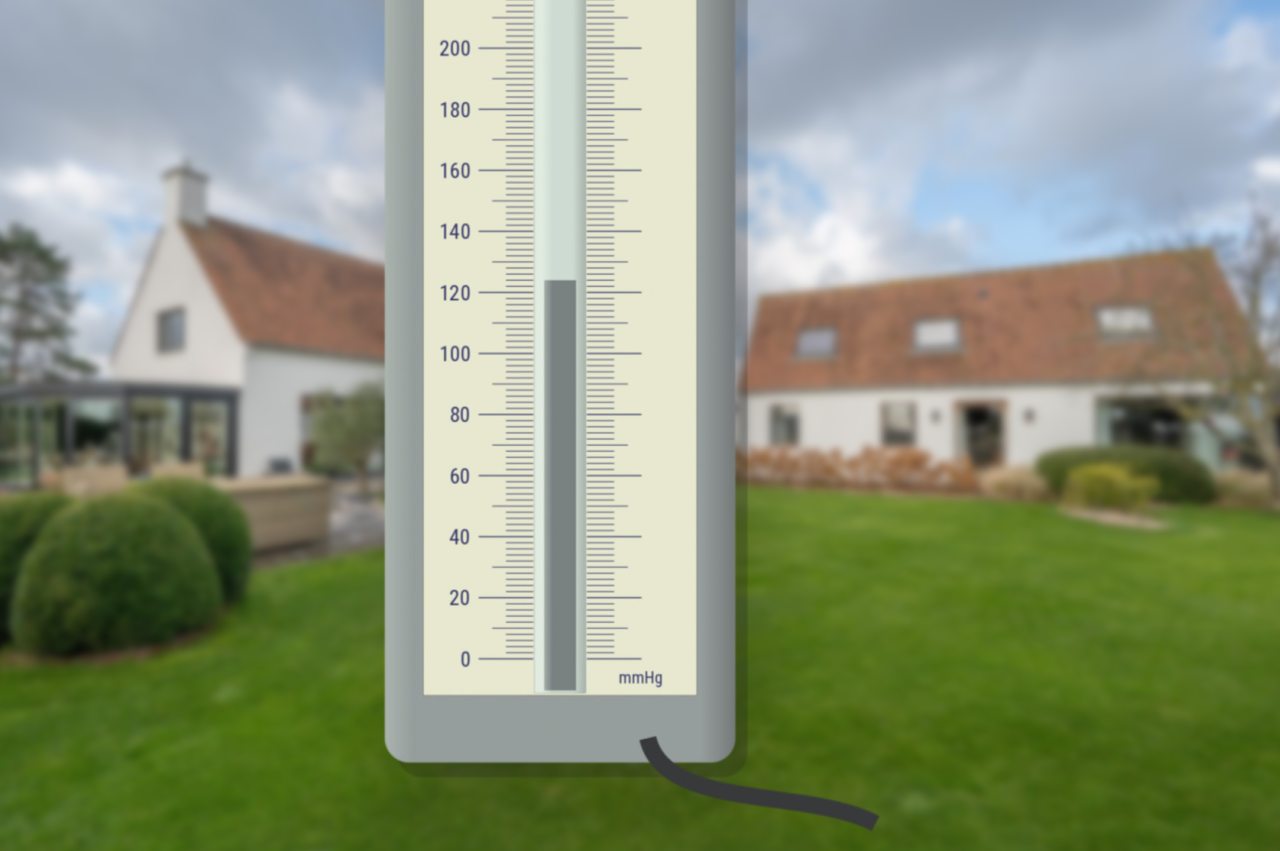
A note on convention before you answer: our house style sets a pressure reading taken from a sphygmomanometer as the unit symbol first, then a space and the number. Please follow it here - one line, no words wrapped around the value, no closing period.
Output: mmHg 124
